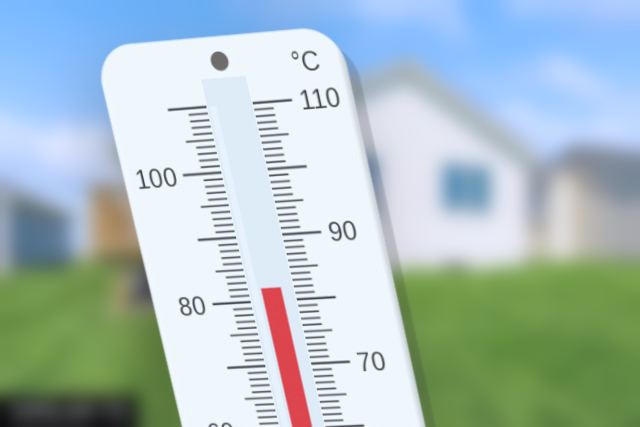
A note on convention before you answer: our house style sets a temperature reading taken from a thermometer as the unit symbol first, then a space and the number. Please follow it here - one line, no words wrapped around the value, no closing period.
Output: °C 82
